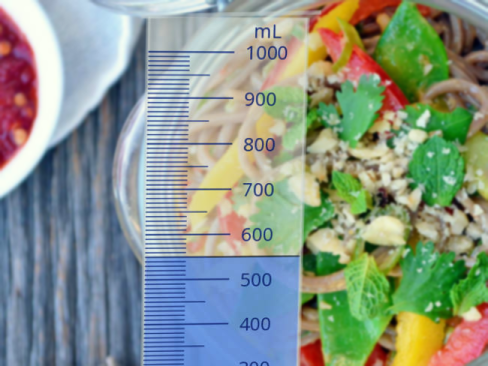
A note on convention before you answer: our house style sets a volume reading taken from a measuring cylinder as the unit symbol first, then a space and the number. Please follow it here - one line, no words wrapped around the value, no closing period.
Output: mL 550
